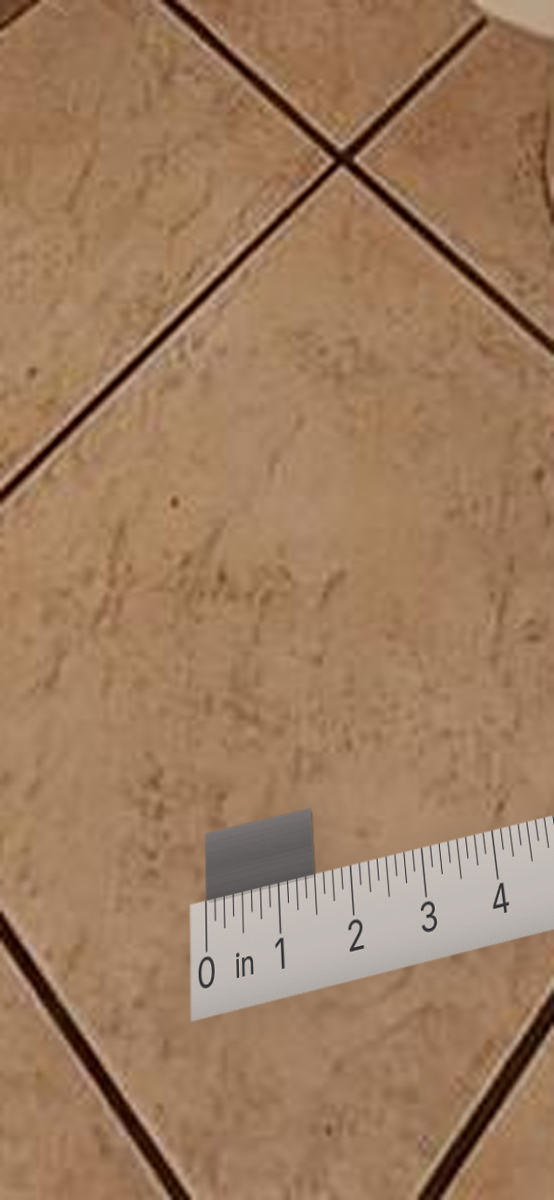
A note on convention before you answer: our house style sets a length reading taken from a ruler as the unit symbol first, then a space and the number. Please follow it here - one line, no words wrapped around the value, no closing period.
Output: in 1.5
